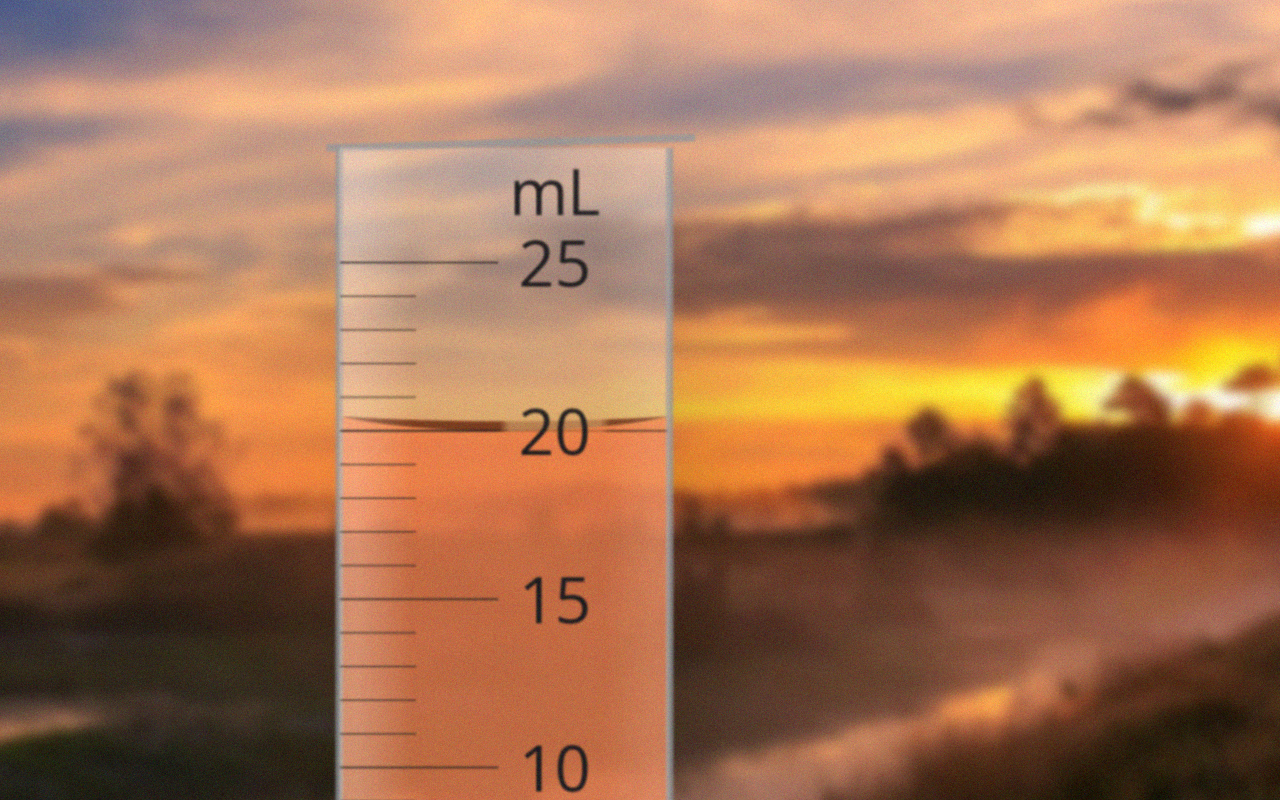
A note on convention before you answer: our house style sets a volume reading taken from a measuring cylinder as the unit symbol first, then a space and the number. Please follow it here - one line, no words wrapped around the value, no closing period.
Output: mL 20
